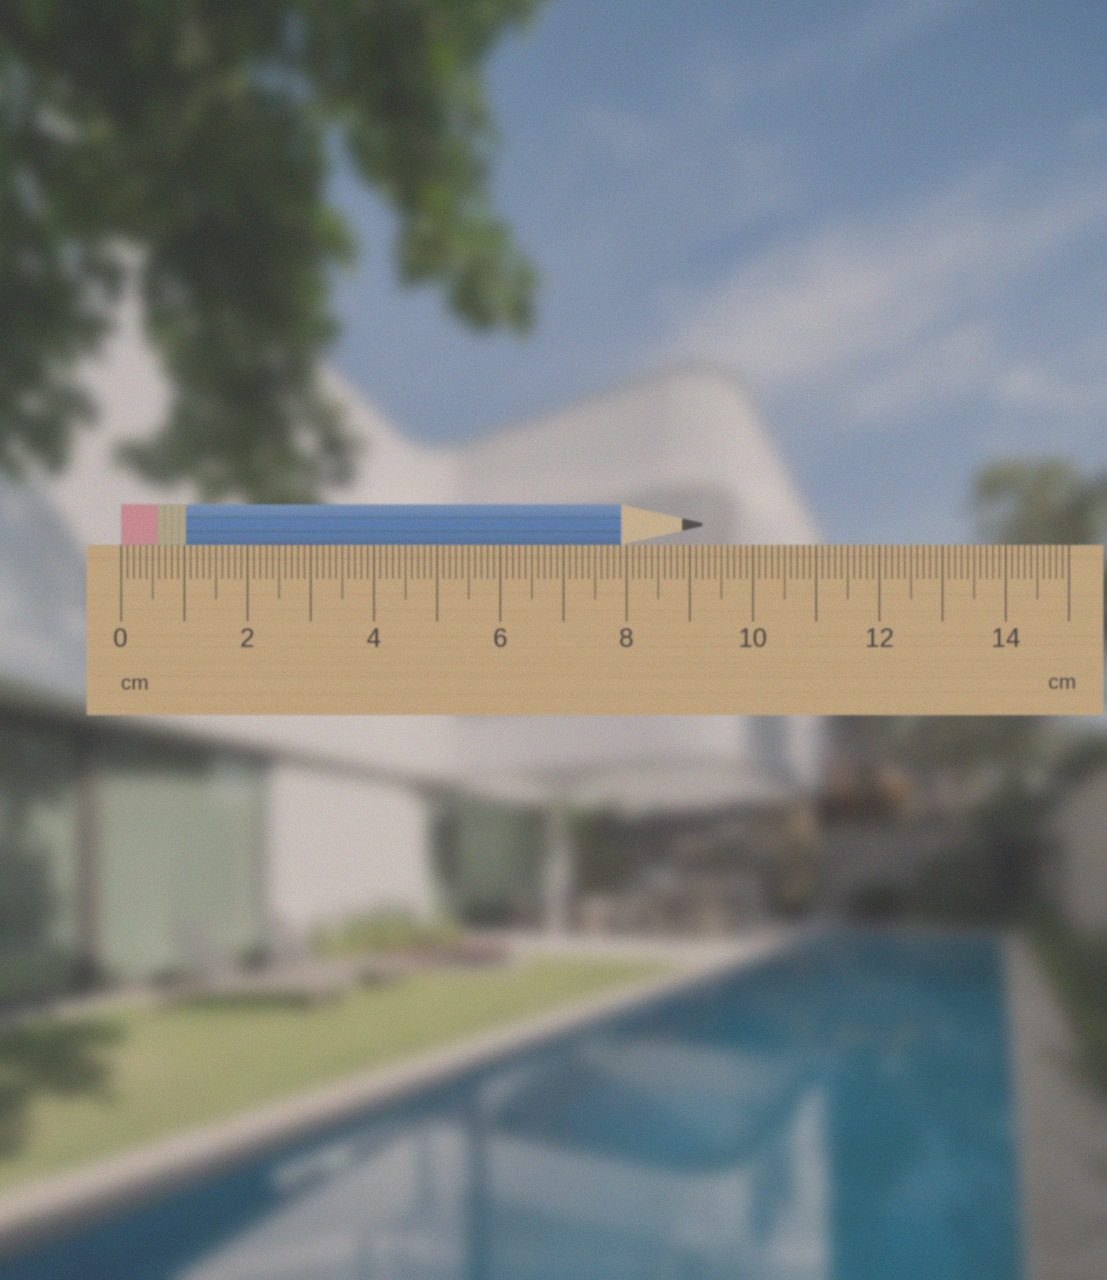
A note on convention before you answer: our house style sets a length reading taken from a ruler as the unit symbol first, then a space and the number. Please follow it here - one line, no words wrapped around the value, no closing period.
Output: cm 9.2
